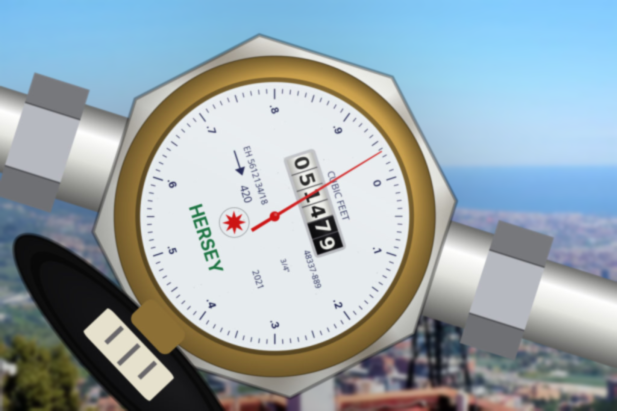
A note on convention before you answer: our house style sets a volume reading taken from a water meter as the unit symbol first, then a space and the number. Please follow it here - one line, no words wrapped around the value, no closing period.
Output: ft³ 51478.96
